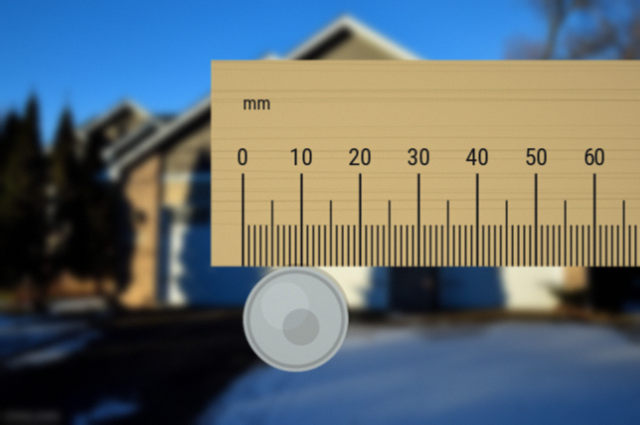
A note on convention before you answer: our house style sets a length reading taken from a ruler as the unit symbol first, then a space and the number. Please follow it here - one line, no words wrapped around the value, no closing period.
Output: mm 18
